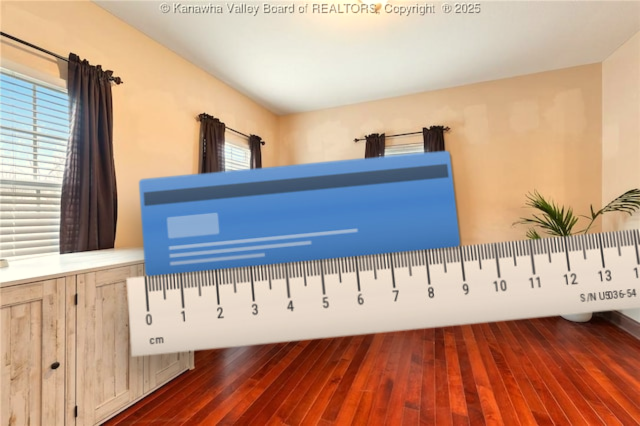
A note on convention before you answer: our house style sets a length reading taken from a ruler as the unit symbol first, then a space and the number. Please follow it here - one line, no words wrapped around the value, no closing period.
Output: cm 9
